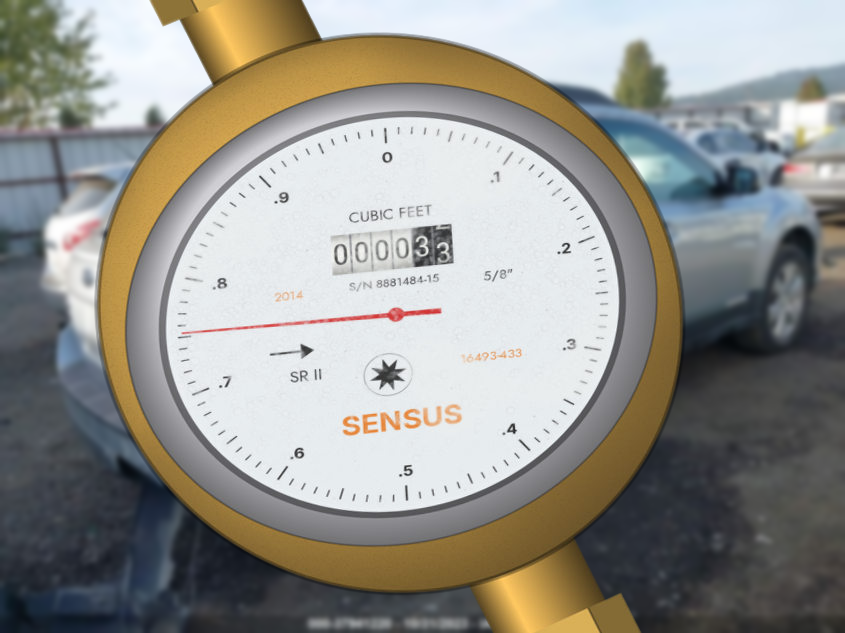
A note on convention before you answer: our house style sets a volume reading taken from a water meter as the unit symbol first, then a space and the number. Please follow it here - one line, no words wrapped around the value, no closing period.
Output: ft³ 32.75
